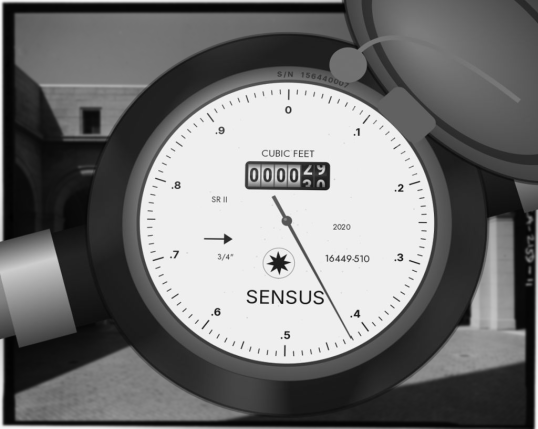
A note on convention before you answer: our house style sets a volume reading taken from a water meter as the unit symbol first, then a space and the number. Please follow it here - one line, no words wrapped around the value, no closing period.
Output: ft³ 29.42
